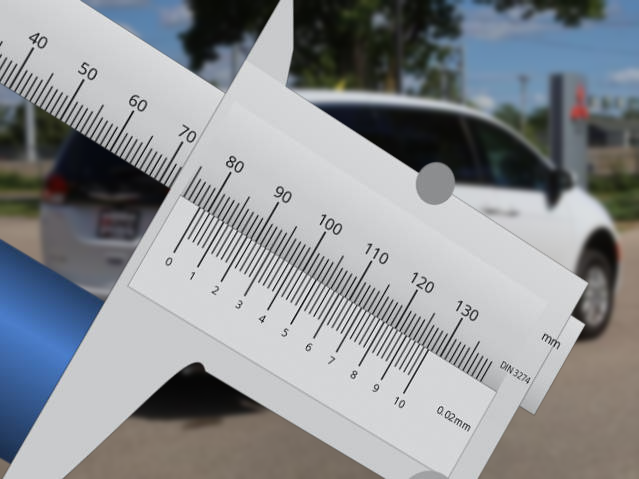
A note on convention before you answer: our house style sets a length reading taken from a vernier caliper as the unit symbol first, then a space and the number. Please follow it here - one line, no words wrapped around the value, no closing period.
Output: mm 78.4
